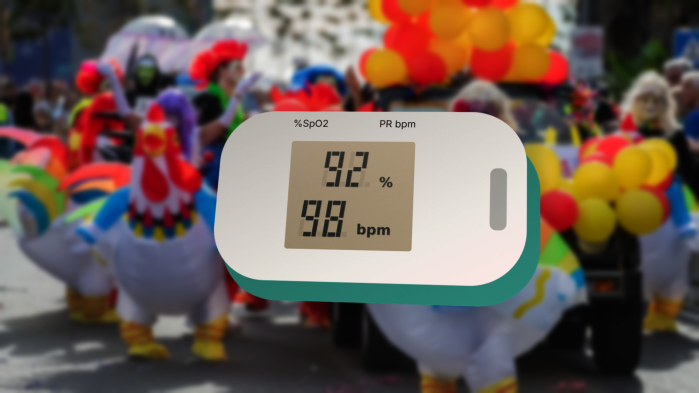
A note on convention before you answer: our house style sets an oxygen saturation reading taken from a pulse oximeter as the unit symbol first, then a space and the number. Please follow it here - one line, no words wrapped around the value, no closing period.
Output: % 92
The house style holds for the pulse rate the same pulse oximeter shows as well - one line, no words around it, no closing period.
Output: bpm 98
